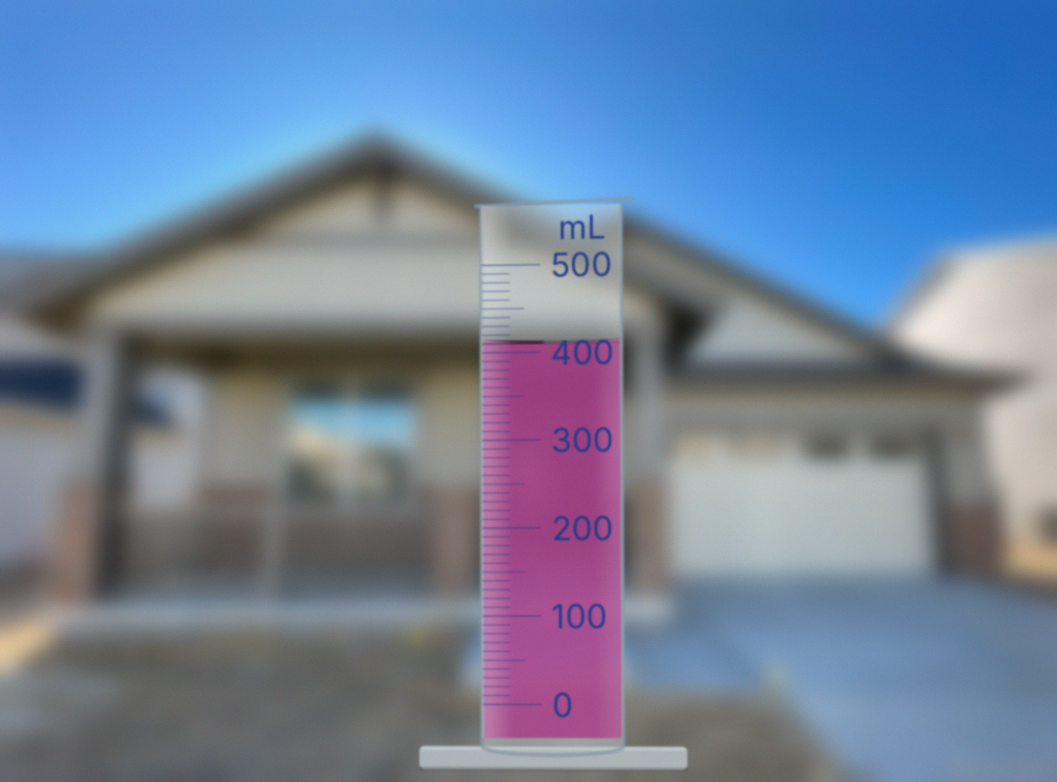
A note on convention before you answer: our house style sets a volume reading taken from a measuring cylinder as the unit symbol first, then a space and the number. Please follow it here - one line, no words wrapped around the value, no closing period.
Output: mL 410
